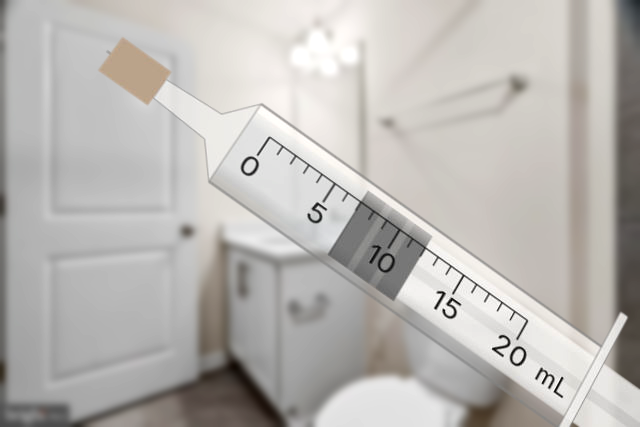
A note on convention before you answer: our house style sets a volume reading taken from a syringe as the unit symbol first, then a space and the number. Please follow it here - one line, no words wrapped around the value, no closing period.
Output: mL 7
